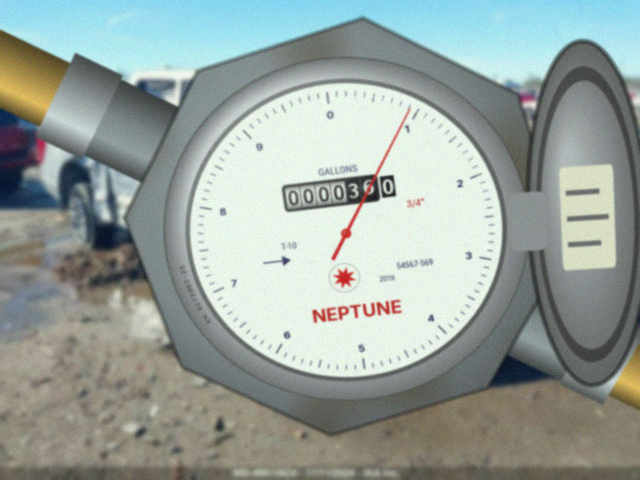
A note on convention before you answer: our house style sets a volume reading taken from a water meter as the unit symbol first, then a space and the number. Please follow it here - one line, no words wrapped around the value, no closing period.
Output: gal 360.9
